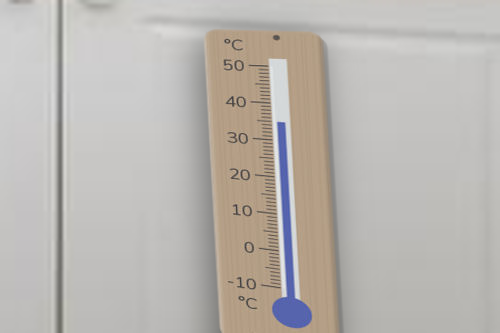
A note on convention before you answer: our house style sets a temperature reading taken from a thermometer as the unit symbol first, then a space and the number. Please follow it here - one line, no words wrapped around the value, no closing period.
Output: °C 35
